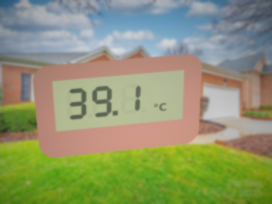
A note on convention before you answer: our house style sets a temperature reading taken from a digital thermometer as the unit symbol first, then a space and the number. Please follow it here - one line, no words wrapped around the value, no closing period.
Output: °C 39.1
